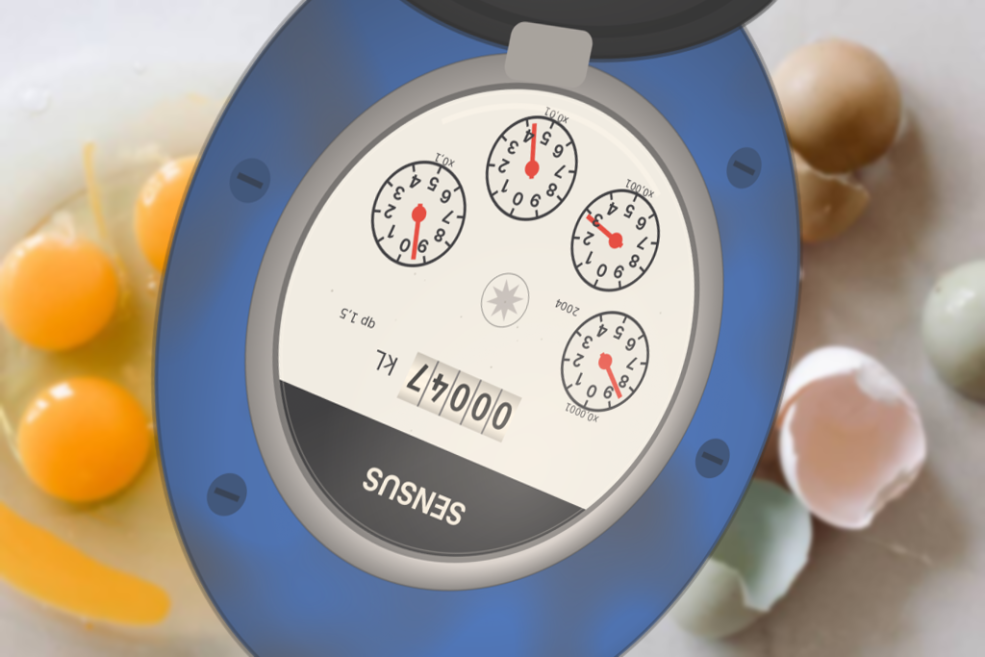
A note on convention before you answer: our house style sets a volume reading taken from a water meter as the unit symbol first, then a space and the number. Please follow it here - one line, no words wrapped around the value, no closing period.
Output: kL 46.9428
